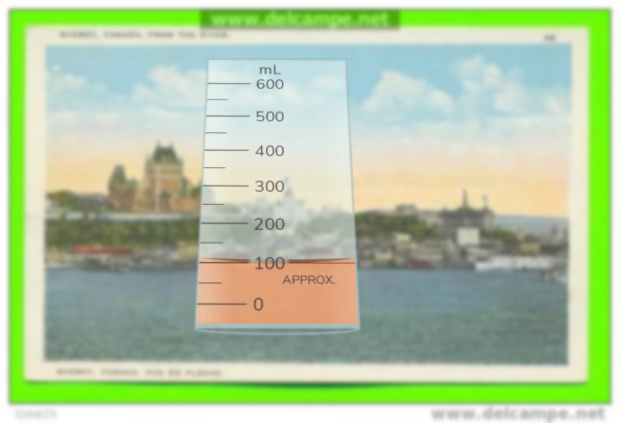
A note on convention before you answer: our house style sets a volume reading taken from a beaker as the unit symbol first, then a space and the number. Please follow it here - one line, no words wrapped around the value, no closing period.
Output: mL 100
